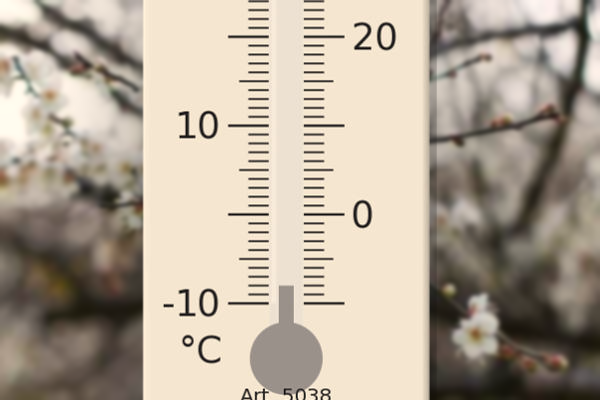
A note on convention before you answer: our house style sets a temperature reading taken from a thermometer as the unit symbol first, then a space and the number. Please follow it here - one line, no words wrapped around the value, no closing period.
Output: °C -8
